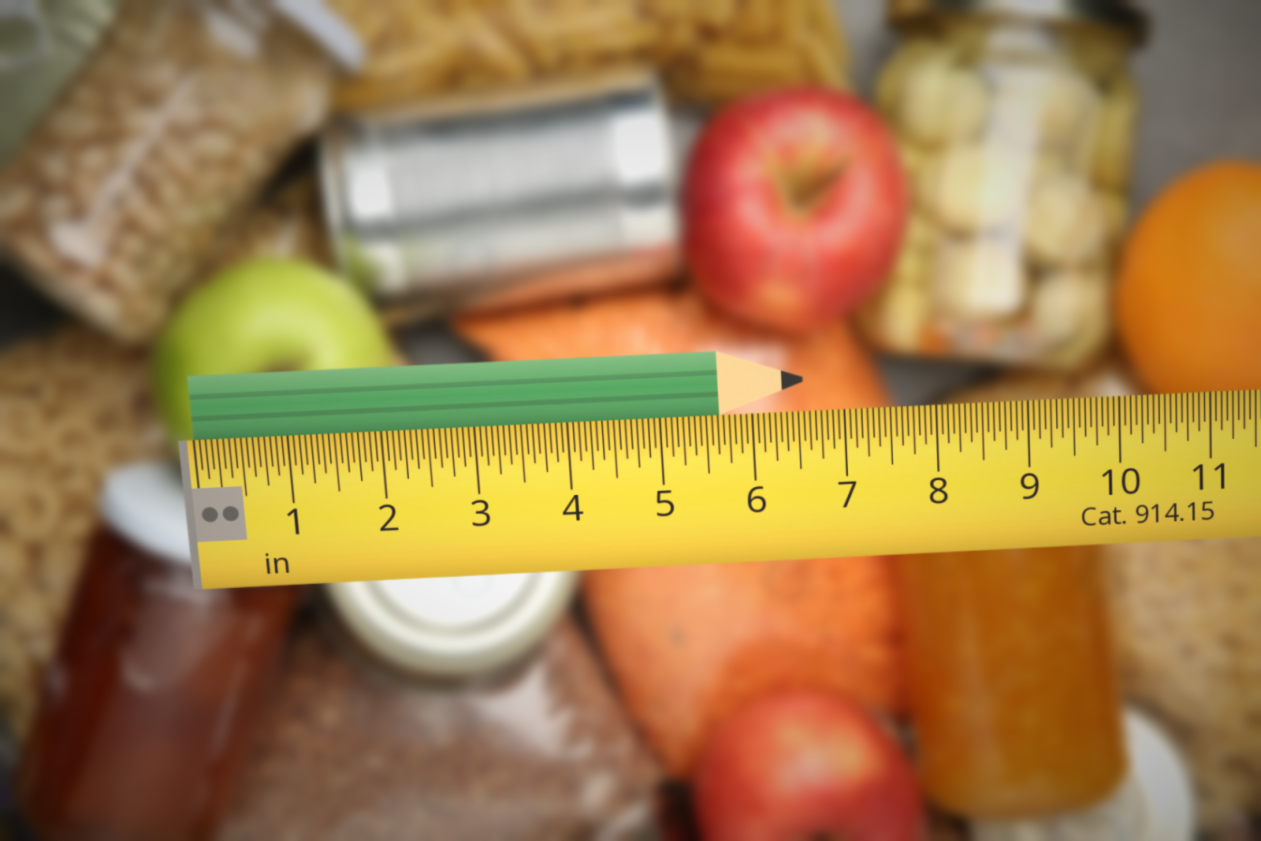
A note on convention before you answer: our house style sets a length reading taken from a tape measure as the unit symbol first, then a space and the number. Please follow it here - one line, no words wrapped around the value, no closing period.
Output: in 6.5625
